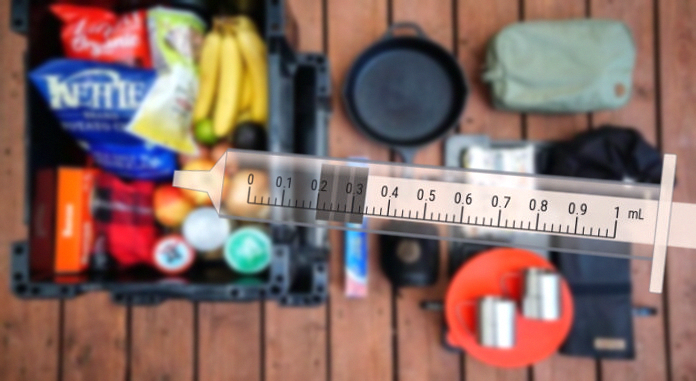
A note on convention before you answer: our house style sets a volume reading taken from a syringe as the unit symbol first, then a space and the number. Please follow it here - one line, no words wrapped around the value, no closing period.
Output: mL 0.2
